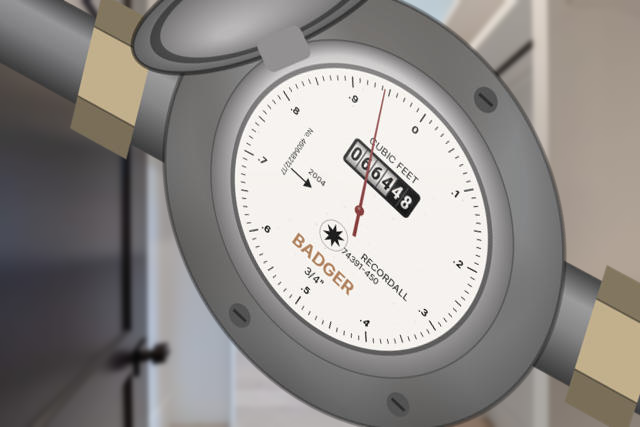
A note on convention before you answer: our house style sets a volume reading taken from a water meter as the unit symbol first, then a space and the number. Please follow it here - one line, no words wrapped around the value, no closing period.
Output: ft³ 66447.94
